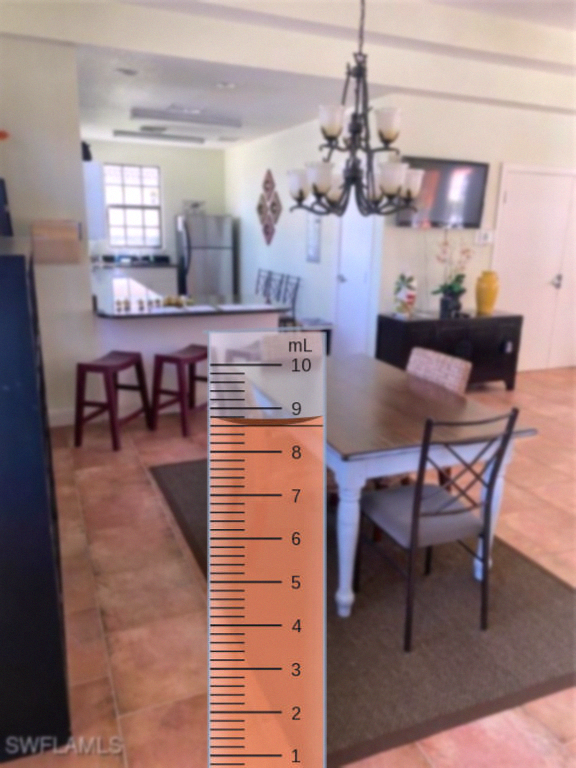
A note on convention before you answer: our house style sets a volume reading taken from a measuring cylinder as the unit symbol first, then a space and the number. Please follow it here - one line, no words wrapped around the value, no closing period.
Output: mL 8.6
